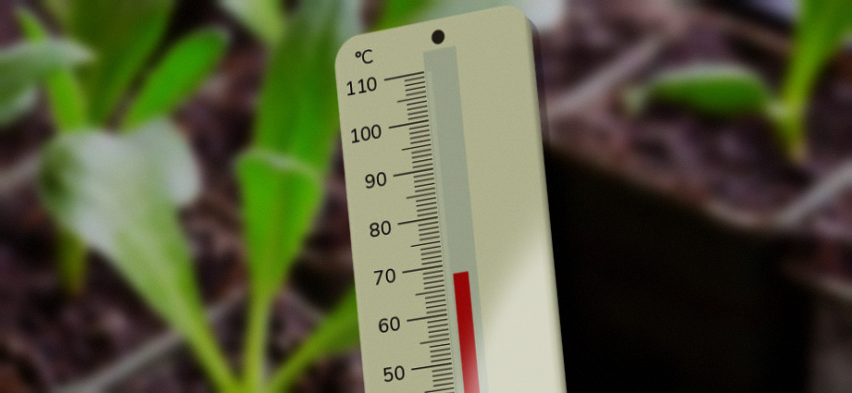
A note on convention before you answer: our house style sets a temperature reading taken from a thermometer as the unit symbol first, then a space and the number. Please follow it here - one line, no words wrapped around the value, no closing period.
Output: °C 68
